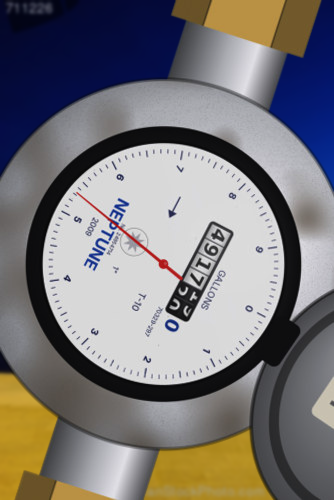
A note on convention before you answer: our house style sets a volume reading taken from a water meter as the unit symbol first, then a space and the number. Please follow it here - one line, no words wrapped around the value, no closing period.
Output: gal 4917195.3
